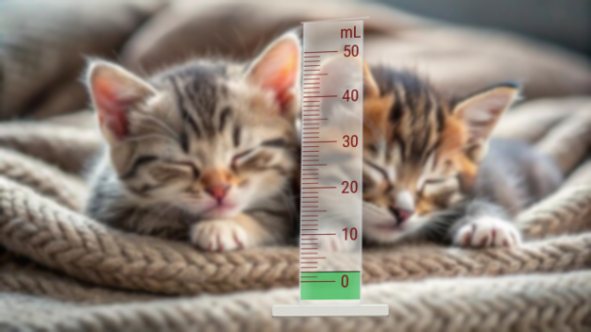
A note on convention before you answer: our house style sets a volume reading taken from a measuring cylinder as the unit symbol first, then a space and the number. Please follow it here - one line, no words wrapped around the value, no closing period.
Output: mL 2
